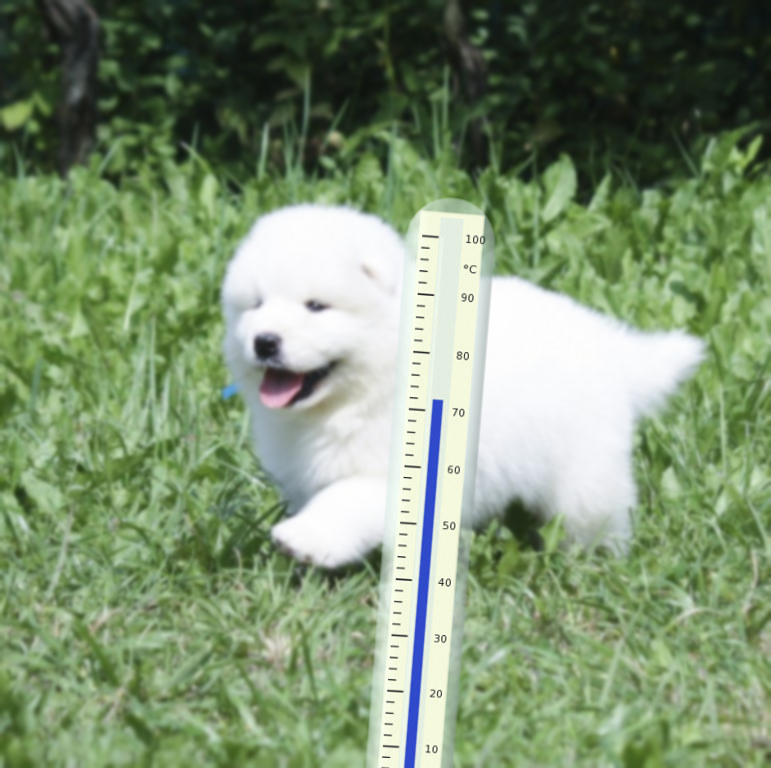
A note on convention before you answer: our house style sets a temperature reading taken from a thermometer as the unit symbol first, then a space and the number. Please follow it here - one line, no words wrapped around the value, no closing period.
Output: °C 72
